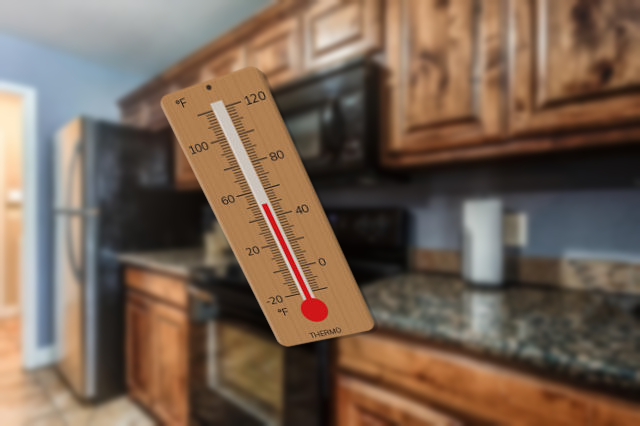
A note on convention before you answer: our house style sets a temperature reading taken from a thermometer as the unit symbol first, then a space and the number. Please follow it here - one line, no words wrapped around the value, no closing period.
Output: °F 50
